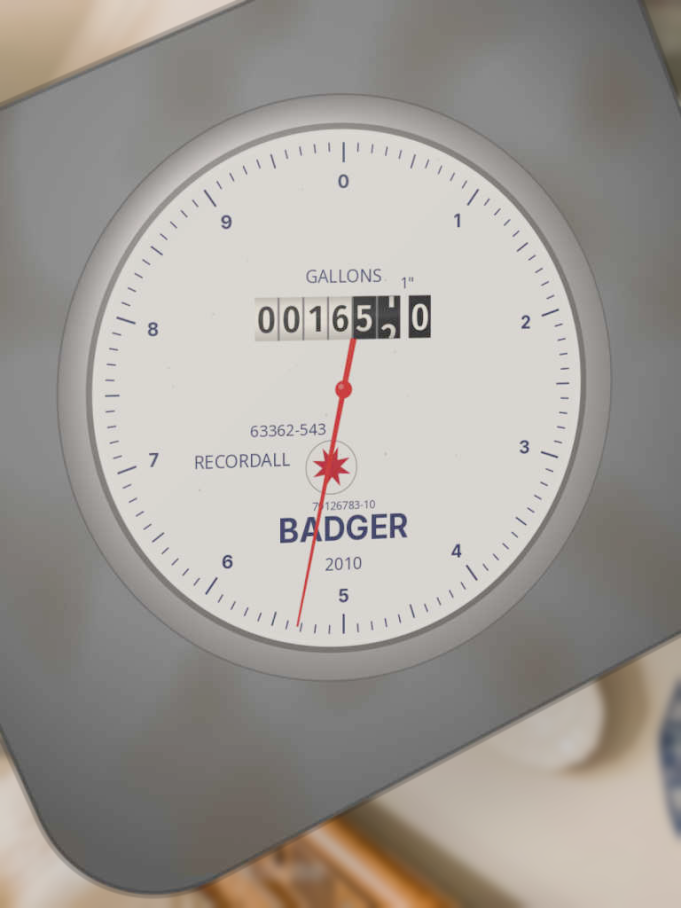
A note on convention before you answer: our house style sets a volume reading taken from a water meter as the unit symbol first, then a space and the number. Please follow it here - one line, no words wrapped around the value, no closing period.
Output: gal 16515.3
